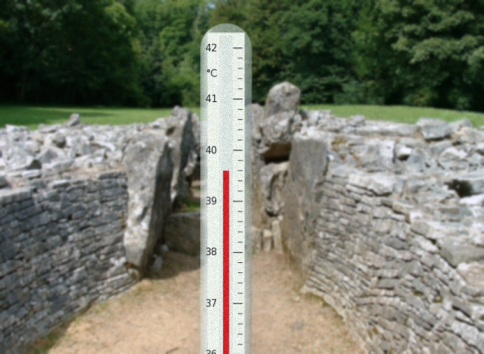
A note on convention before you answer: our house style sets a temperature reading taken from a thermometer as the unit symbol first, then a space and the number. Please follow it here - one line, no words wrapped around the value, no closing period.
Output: °C 39.6
